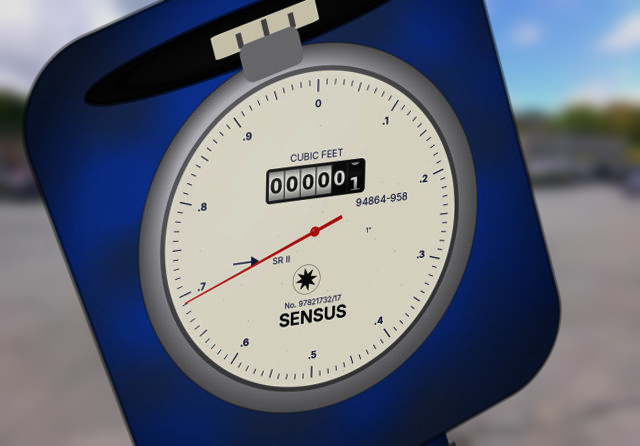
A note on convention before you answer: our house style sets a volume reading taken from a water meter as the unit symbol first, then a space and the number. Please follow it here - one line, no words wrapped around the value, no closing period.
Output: ft³ 0.69
